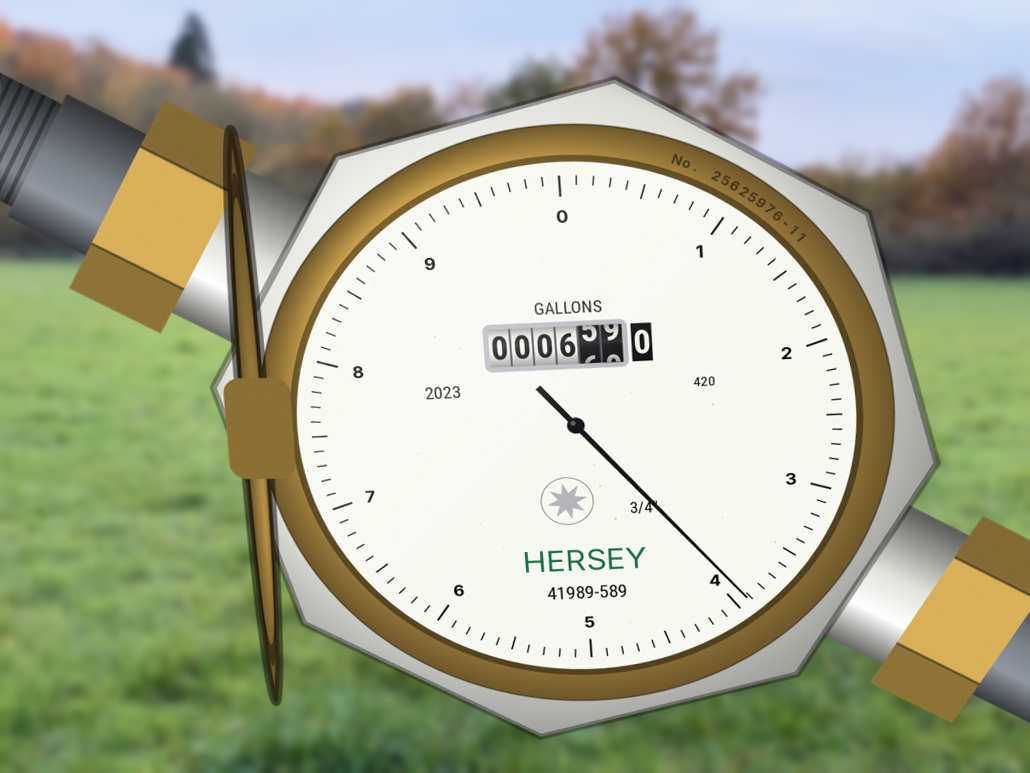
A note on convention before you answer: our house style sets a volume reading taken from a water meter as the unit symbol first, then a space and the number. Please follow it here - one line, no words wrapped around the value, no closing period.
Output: gal 6593.9
